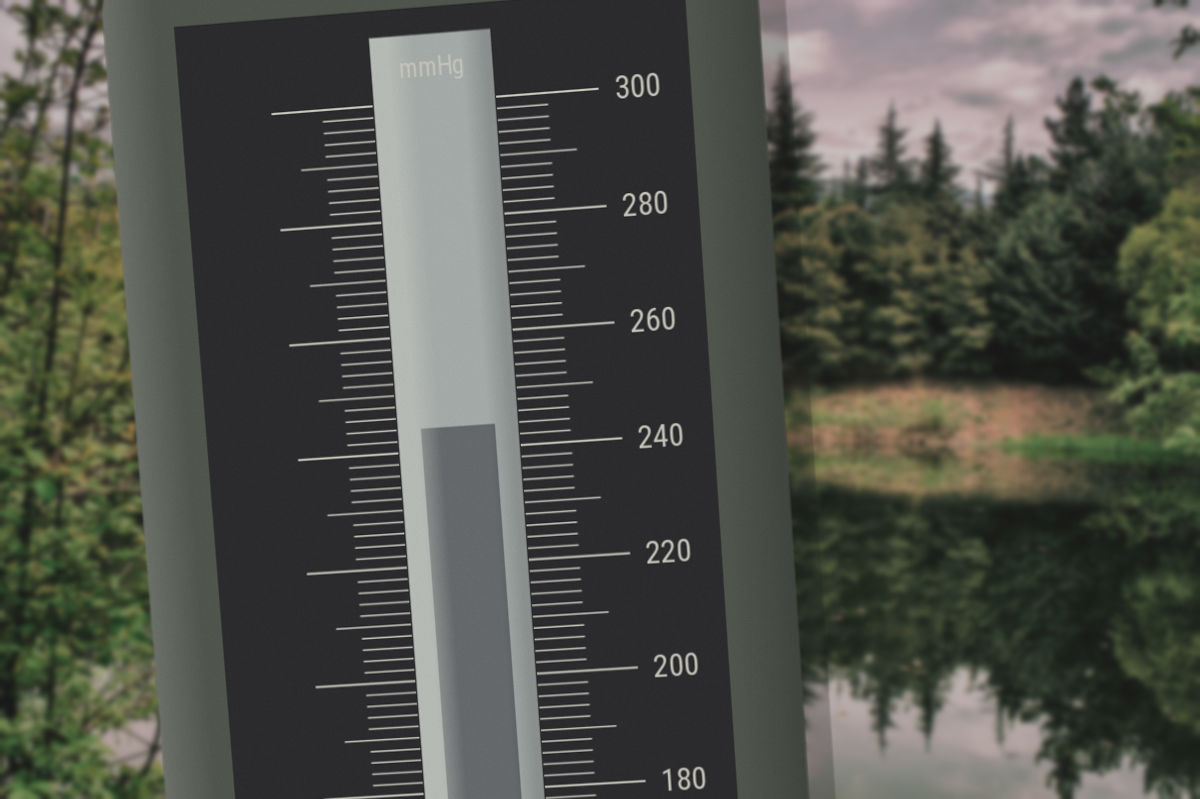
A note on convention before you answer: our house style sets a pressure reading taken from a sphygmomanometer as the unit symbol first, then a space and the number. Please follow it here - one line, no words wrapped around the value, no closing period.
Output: mmHg 244
